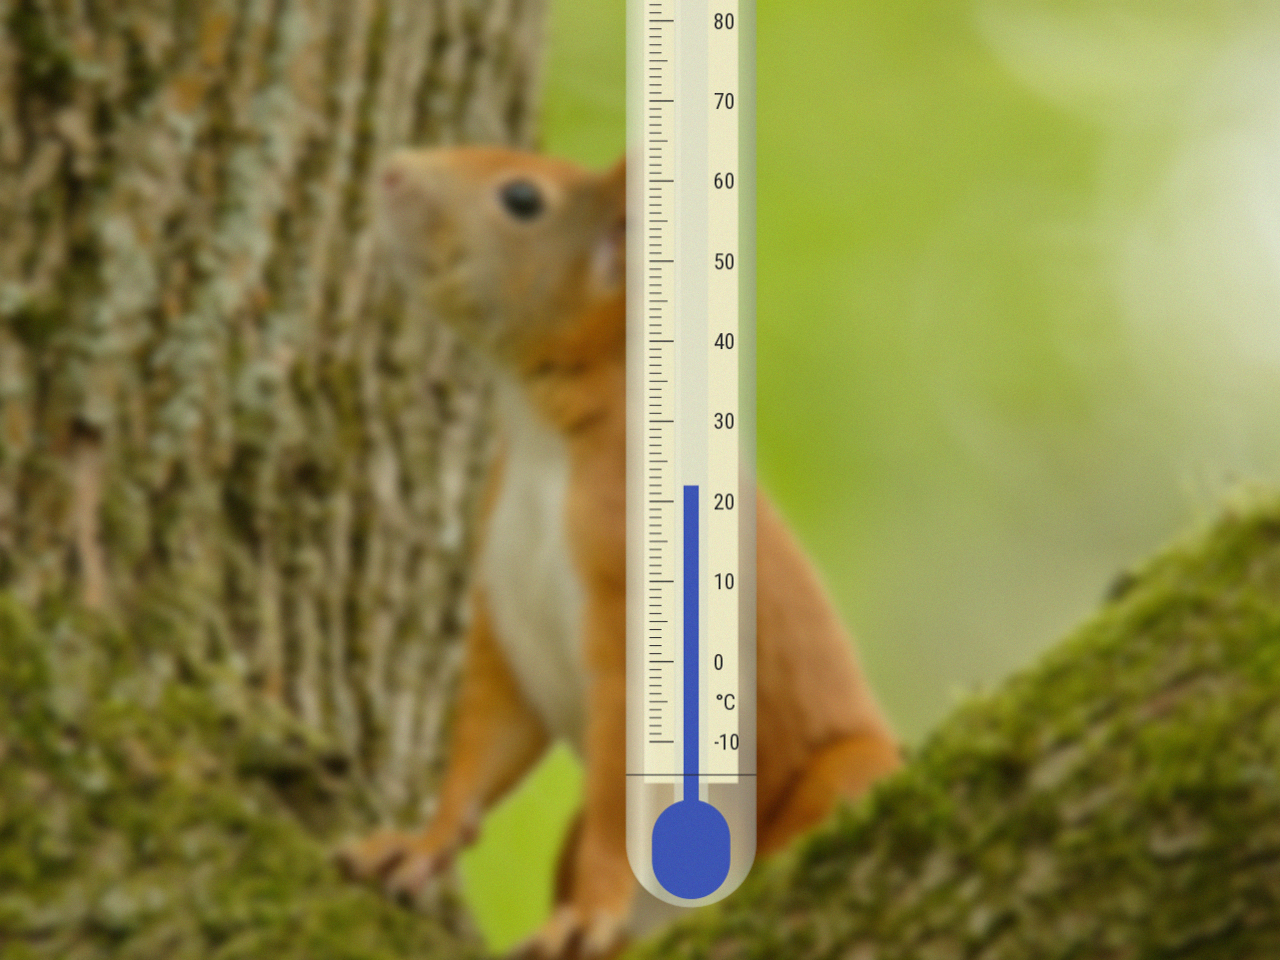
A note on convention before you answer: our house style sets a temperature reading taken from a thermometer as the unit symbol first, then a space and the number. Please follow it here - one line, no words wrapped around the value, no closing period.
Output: °C 22
